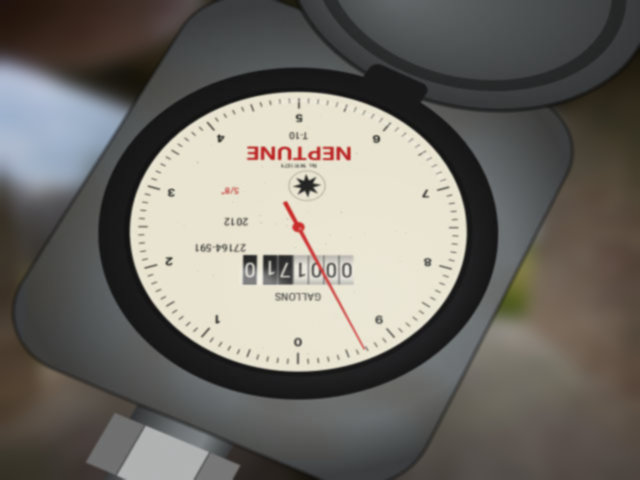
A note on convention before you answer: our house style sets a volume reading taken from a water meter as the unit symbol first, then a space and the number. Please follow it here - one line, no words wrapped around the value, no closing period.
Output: gal 1709.3
